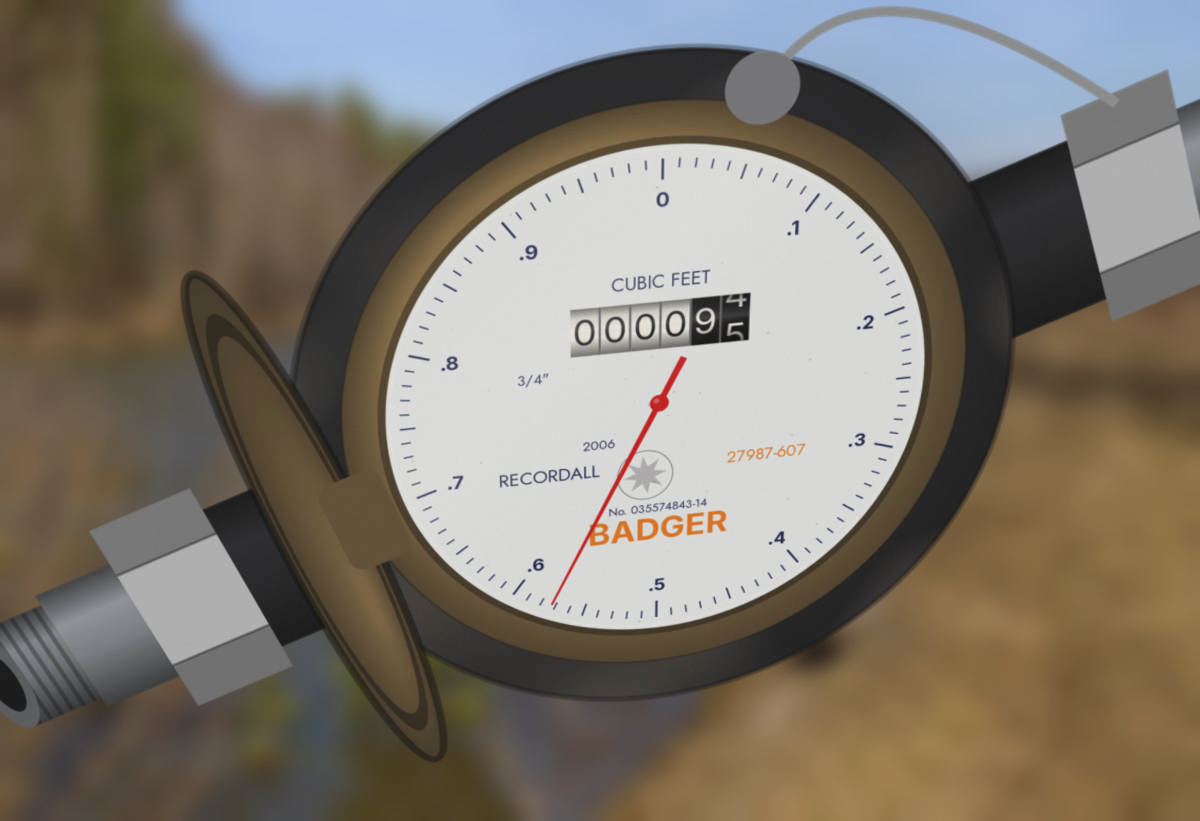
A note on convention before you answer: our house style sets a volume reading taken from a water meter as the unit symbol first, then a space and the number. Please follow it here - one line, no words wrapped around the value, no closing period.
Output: ft³ 94.57
